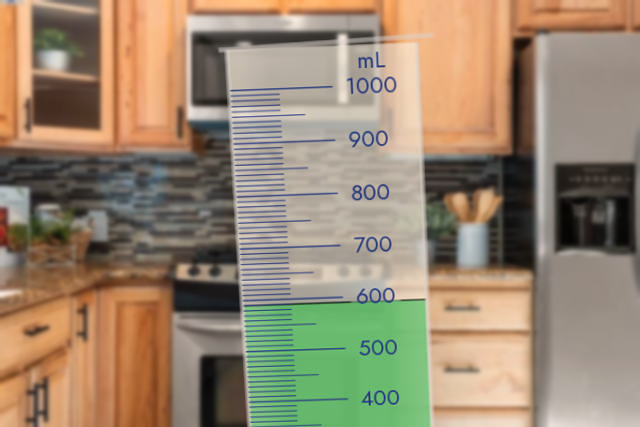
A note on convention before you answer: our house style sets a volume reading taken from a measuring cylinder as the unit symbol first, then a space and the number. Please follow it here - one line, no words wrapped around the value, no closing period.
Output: mL 590
